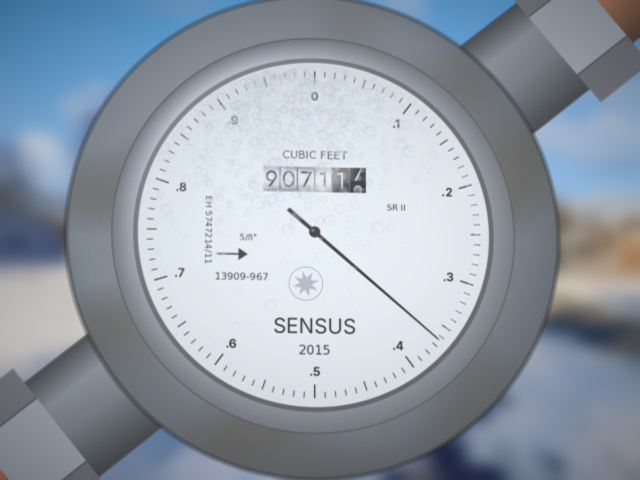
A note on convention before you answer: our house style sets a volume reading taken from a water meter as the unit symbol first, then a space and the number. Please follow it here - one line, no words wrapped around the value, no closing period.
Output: ft³ 907117.36
